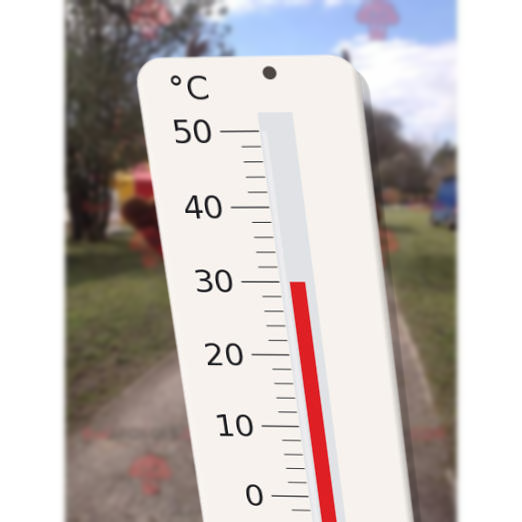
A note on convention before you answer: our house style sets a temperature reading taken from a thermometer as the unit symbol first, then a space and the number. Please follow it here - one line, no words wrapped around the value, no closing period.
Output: °C 30
